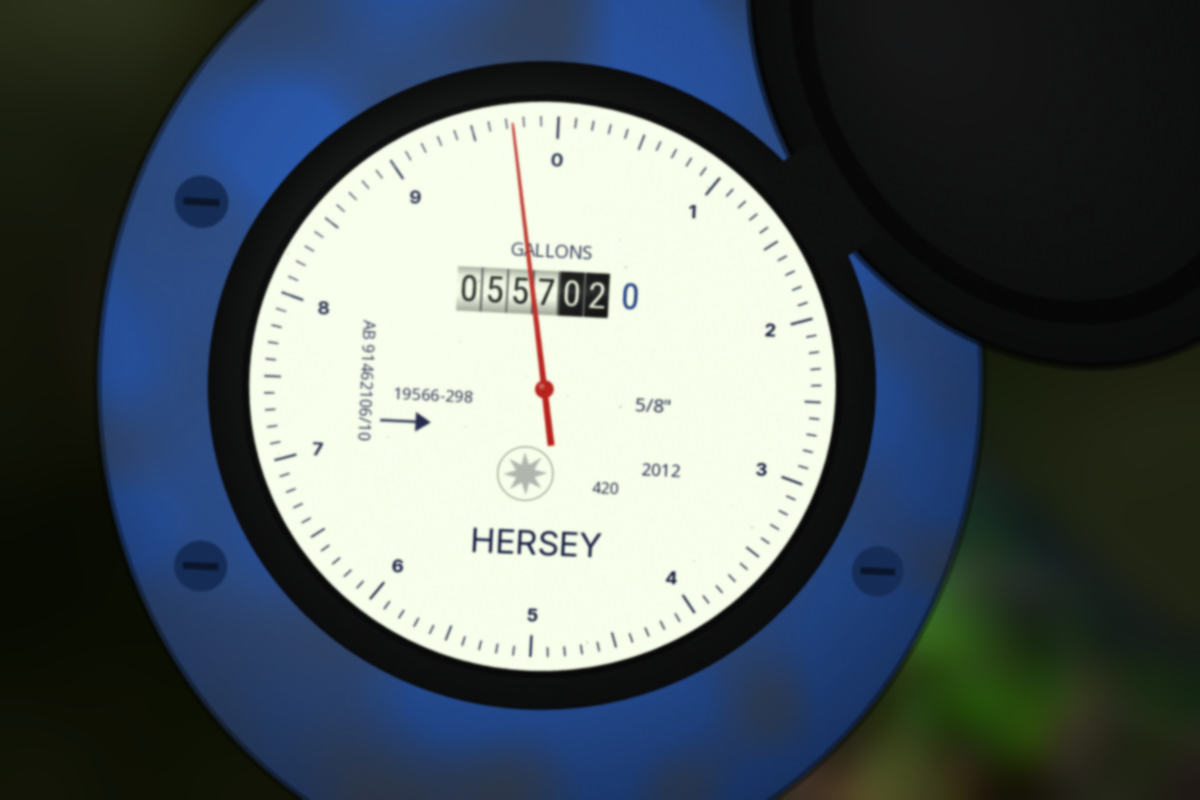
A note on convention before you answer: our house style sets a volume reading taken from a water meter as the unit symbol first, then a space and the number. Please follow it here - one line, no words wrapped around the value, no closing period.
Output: gal 557019.7
